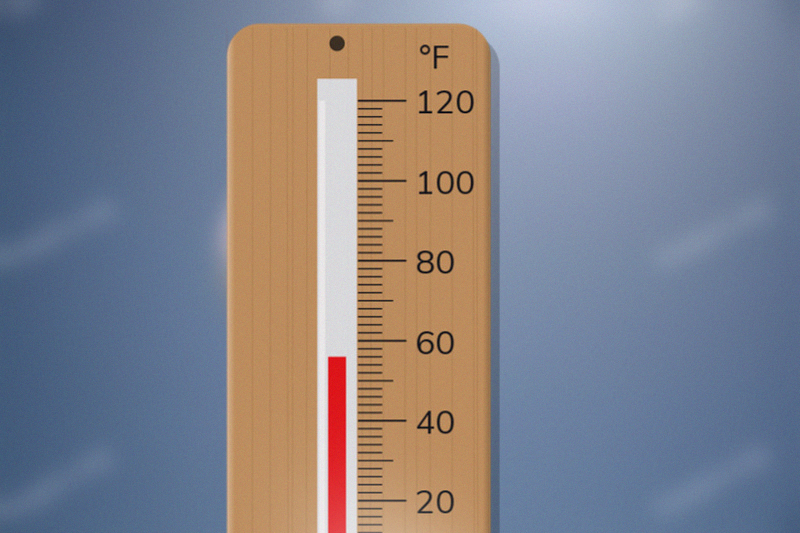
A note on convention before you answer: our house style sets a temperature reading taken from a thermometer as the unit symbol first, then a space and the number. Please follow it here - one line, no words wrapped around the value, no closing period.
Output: °F 56
